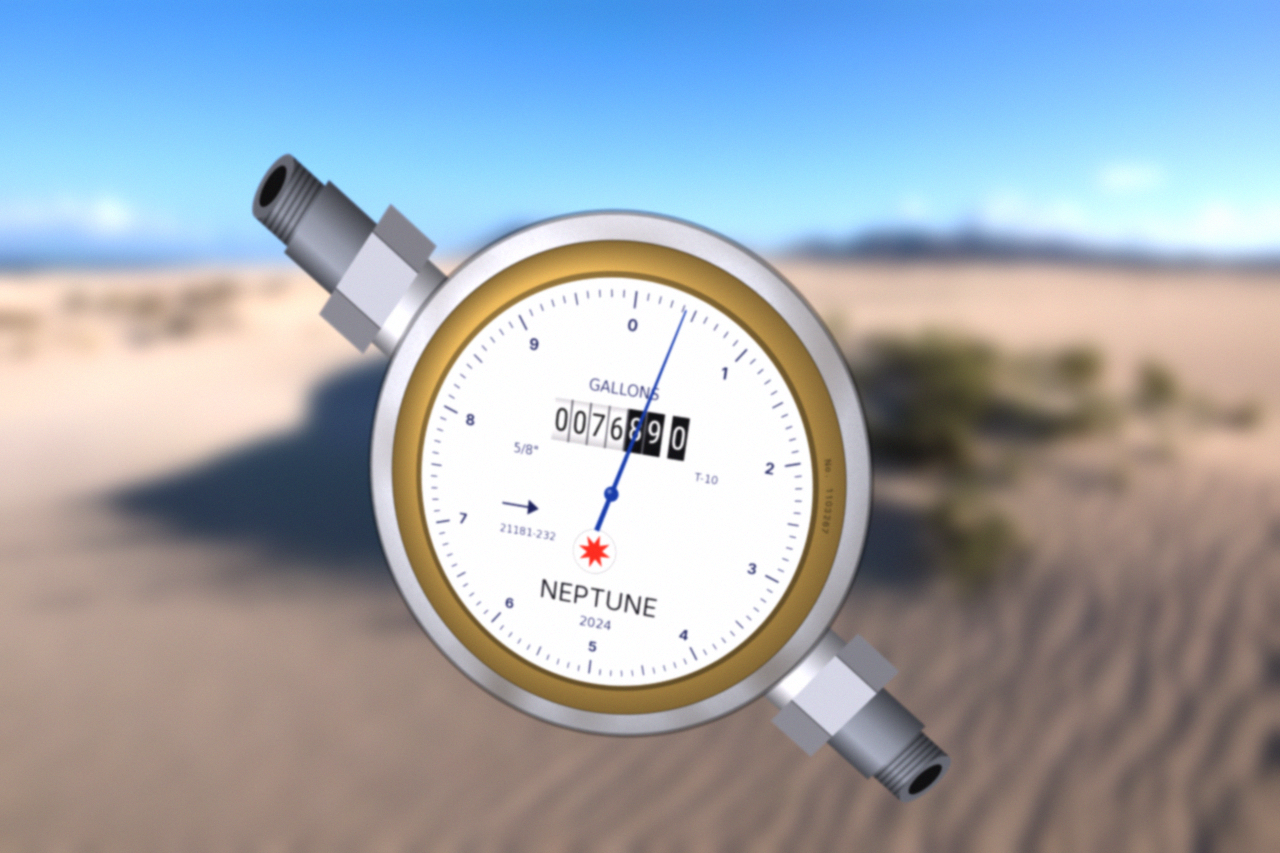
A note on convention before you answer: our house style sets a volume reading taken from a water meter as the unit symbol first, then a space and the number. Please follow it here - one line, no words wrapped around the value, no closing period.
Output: gal 76890.4
